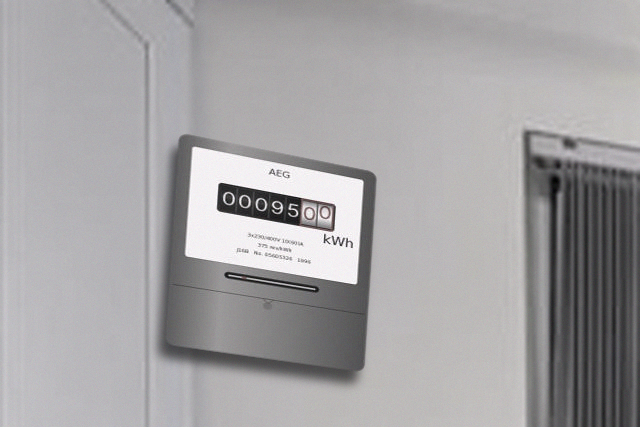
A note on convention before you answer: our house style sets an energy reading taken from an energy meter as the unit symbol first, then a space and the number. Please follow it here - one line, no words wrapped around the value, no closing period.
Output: kWh 95.00
